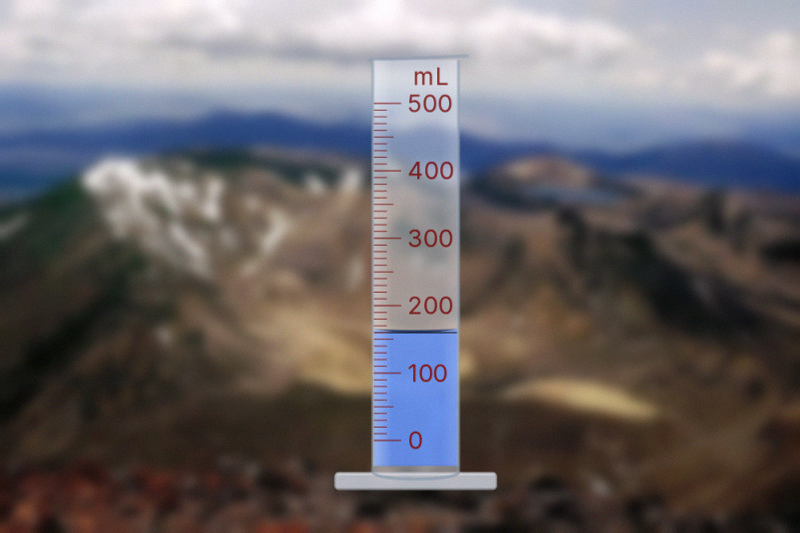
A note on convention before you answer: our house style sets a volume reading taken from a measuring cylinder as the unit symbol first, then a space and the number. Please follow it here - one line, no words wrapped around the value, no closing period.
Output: mL 160
